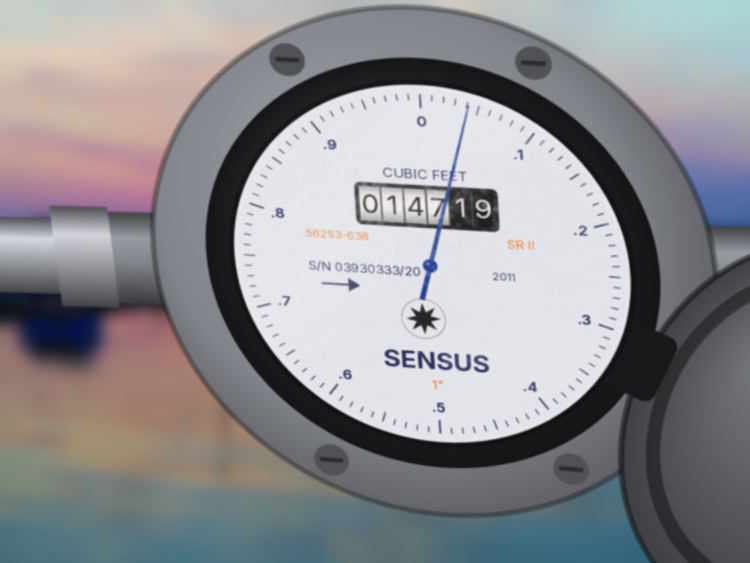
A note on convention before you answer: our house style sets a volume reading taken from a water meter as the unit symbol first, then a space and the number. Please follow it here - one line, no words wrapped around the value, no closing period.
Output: ft³ 14719.04
